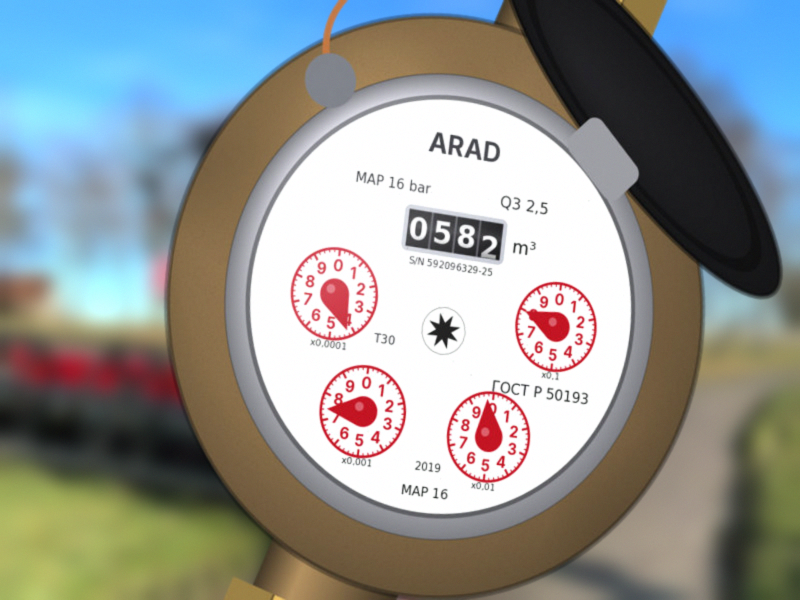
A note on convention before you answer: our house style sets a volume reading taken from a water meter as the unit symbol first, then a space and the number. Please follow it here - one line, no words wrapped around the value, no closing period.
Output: m³ 581.7974
